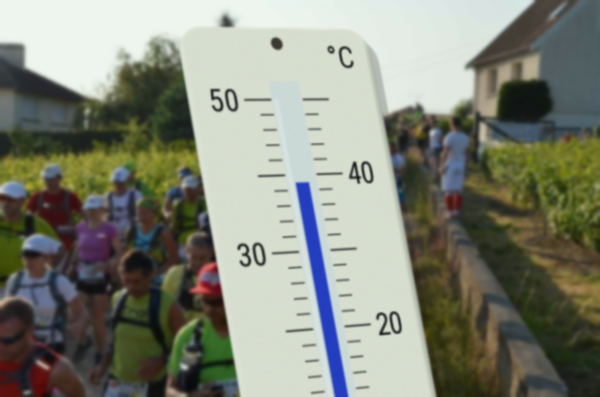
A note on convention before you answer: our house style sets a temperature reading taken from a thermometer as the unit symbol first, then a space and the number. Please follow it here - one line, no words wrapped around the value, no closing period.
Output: °C 39
